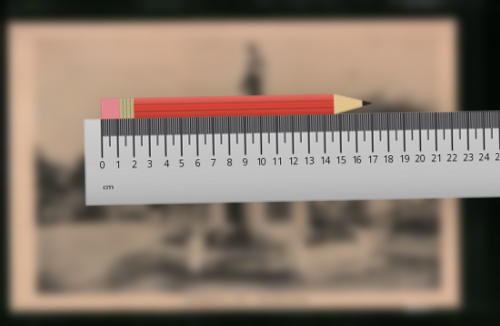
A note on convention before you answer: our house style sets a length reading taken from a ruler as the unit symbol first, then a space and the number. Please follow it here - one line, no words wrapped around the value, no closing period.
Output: cm 17
